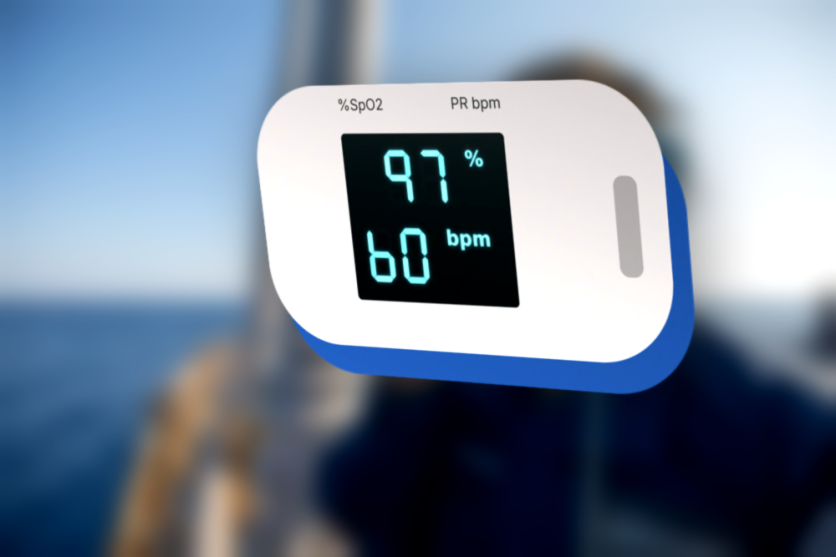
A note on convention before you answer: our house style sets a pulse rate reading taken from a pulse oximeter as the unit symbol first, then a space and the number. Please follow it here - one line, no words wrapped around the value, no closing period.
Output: bpm 60
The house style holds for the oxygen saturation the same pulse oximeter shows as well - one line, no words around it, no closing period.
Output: % 97
